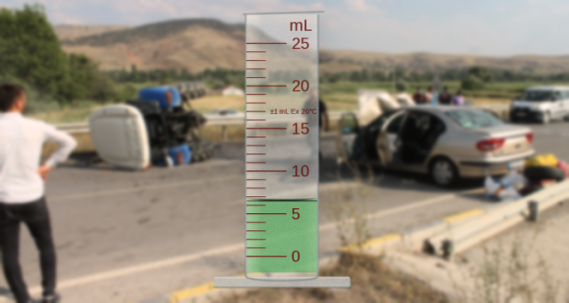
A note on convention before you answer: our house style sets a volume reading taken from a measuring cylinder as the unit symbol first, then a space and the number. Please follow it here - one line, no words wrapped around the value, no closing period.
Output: mL 6.5
